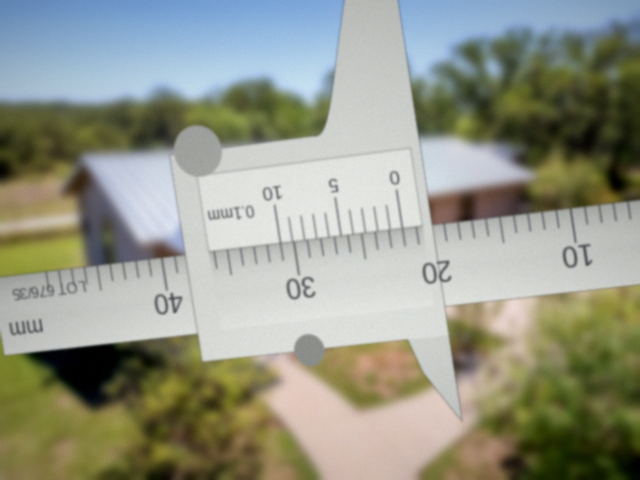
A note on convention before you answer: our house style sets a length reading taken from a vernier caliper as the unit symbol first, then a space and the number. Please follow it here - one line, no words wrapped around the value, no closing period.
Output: mm 22.0
